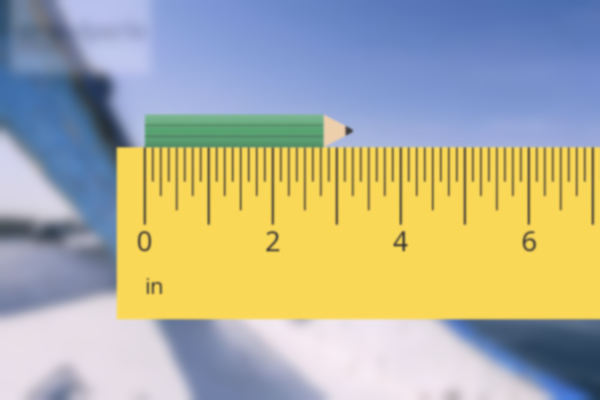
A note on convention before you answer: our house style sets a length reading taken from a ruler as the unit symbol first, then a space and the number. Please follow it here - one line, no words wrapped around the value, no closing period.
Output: in 3.25
